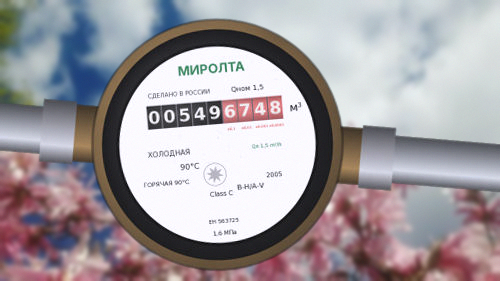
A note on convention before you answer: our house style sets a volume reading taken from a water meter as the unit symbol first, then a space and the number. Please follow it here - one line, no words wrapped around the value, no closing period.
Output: m³ 549.6748
